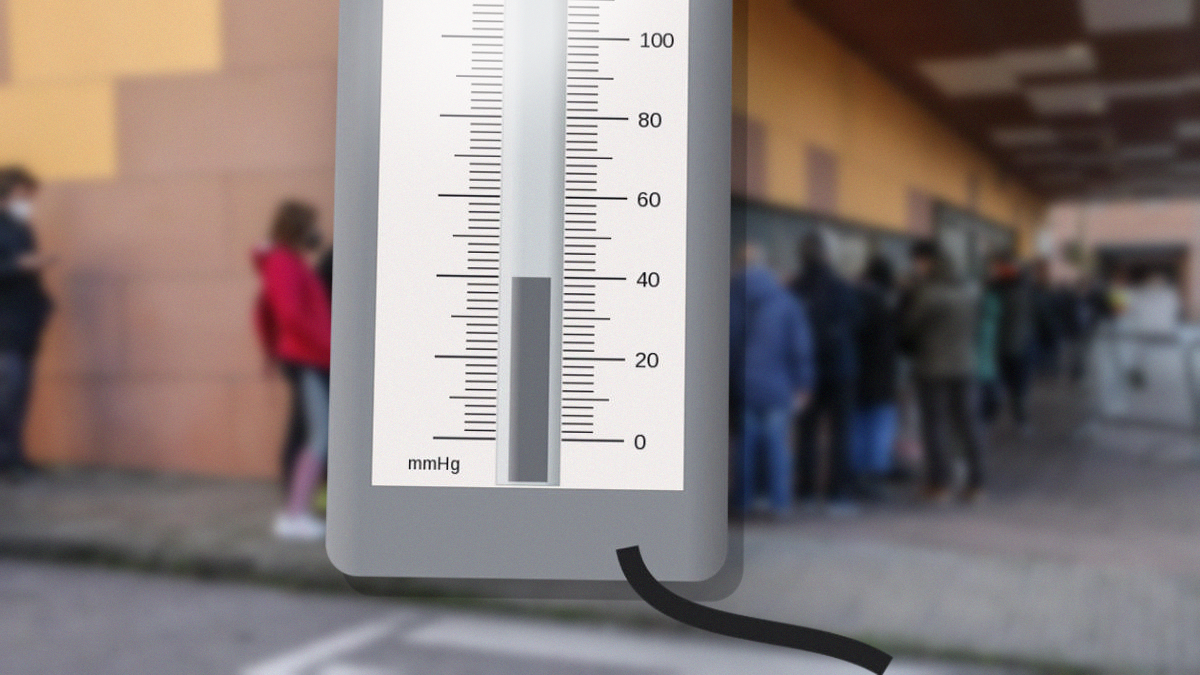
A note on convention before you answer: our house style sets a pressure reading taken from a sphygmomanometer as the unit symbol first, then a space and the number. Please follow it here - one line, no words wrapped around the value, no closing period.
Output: mmHg 40
